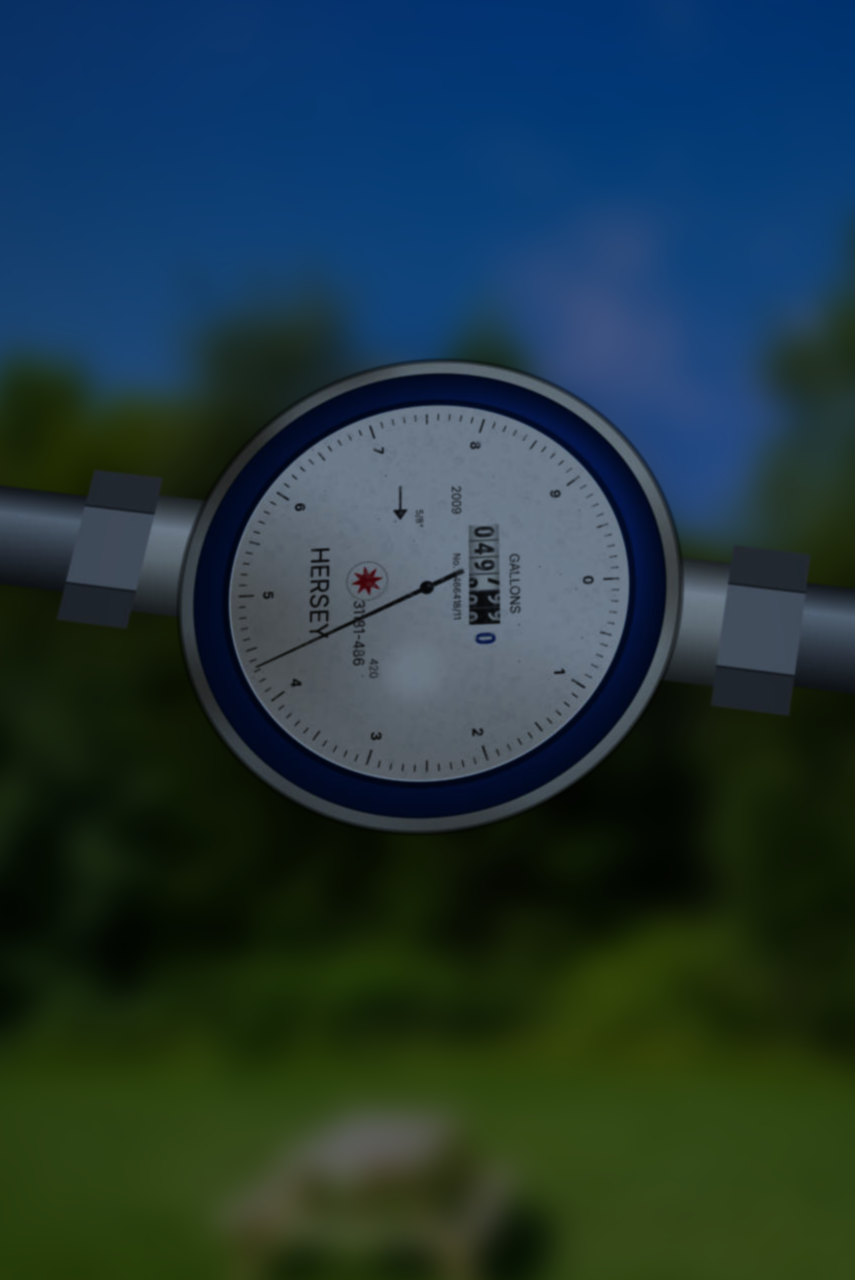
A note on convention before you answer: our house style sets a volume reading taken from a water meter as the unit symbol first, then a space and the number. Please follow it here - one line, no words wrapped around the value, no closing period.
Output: gal 497994.3
